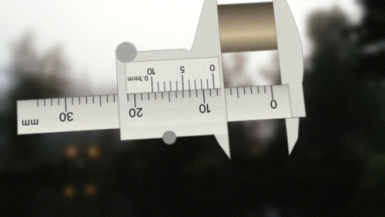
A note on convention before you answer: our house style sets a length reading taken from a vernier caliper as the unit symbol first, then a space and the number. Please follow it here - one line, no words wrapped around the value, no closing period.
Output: mm 8.4
